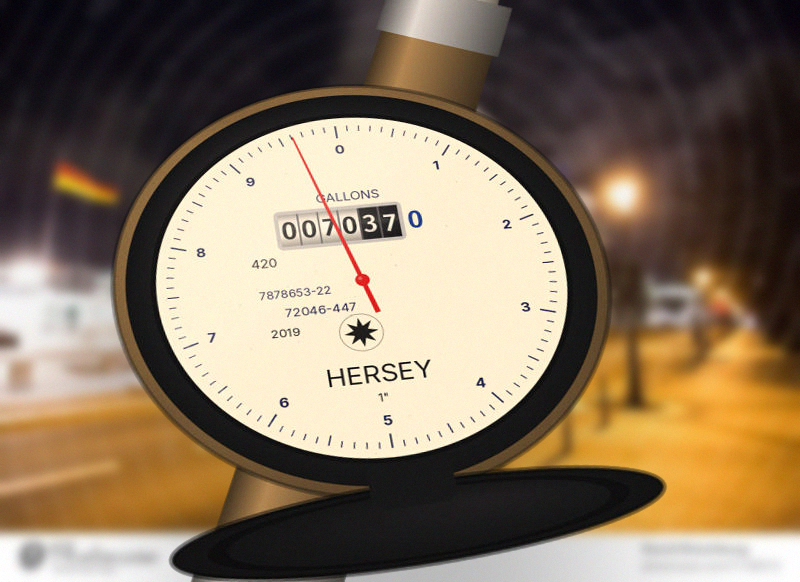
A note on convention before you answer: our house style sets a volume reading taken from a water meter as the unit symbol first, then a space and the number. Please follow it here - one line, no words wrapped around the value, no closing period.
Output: gal 70369.6
